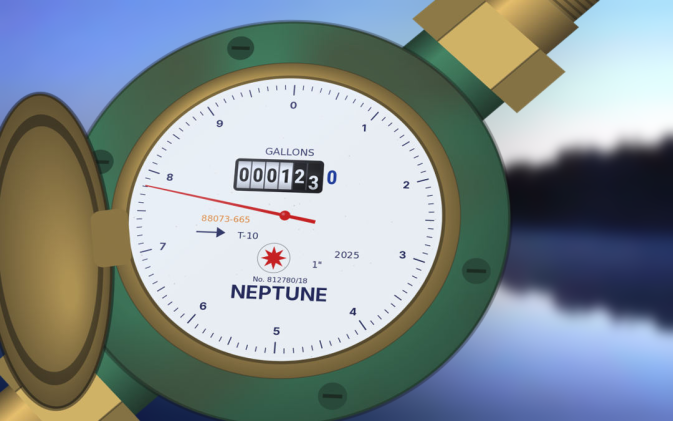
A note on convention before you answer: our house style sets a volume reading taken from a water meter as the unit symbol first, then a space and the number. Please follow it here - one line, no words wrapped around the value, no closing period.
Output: gal 1227.8
